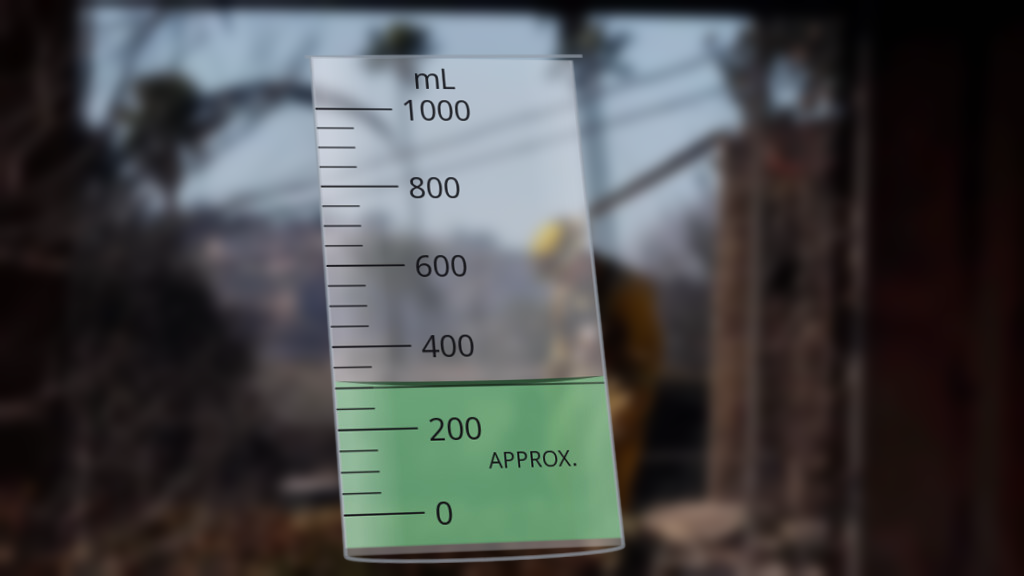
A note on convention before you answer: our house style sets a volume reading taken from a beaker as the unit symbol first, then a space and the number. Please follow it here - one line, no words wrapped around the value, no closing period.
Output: mL 300
